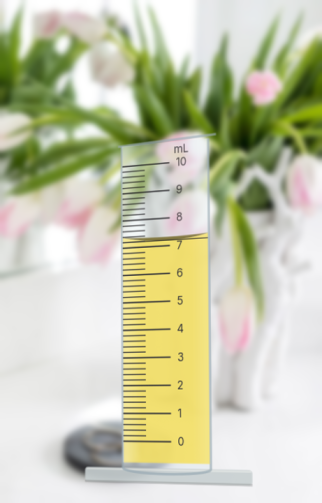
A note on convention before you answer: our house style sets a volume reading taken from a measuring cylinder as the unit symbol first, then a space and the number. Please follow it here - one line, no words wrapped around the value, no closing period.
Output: mL 7.2
